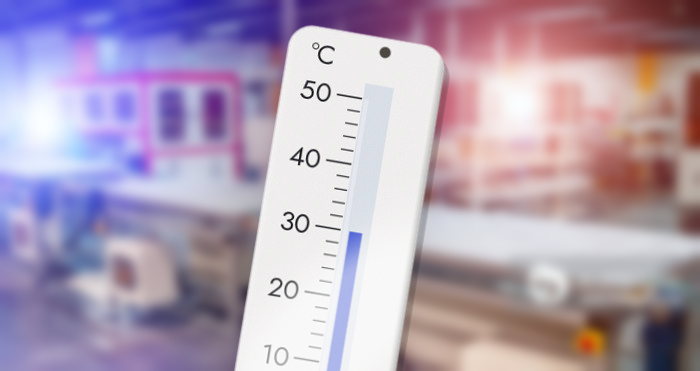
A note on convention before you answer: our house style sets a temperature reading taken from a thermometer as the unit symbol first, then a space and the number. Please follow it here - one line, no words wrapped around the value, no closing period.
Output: °C 30
